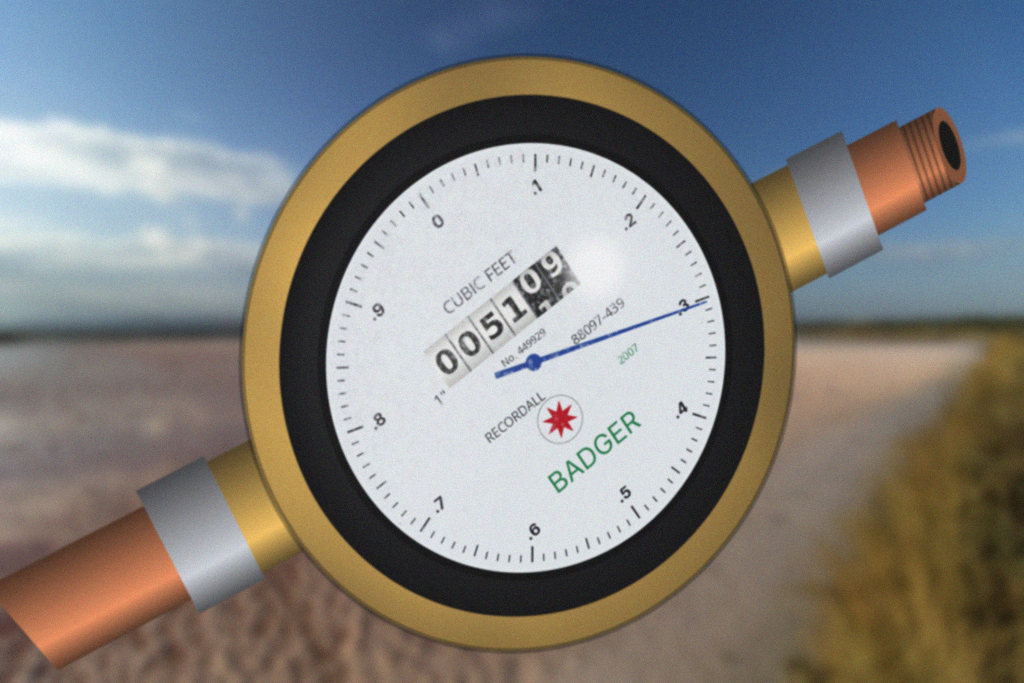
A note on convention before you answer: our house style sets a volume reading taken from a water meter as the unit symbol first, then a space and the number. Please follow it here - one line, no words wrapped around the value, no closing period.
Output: ft³ 5109.30
